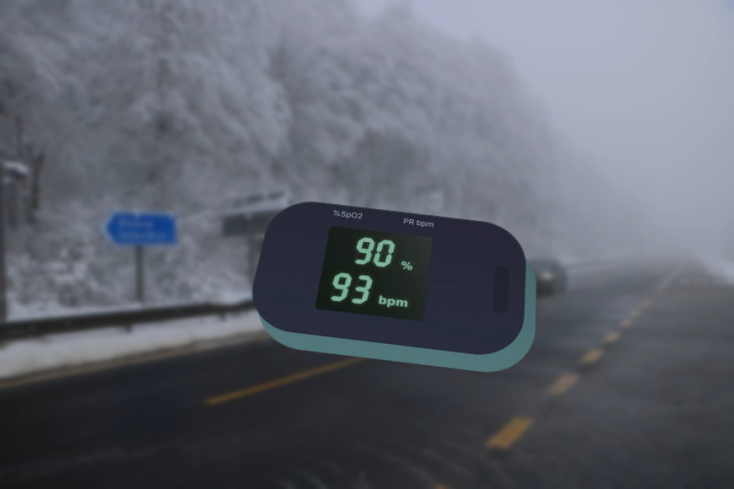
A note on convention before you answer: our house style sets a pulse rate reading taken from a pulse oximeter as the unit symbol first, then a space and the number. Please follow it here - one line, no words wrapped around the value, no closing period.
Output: bpm 93
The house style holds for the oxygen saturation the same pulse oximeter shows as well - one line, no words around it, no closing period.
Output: % 90
